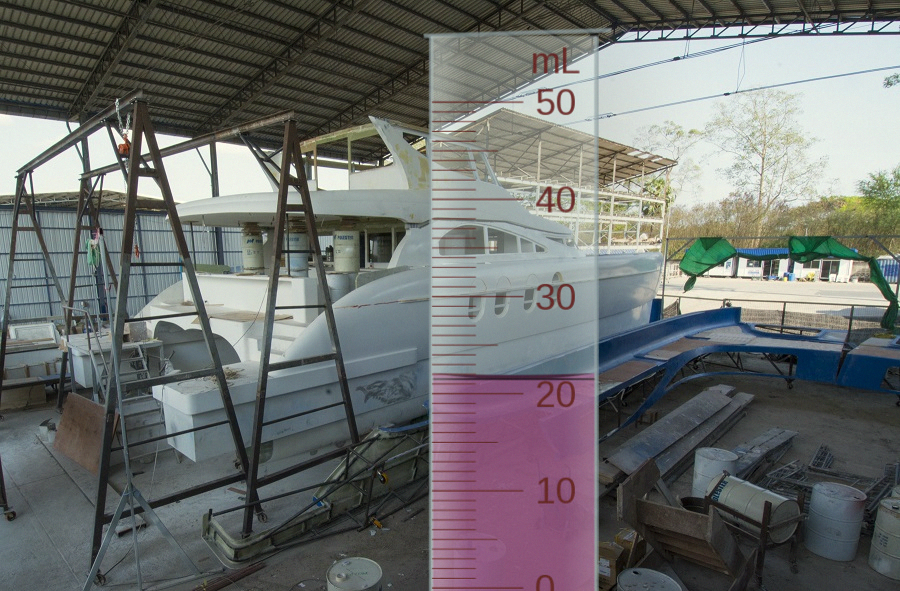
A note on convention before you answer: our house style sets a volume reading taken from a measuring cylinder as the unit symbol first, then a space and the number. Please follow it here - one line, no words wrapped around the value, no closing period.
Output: mL 21.5
